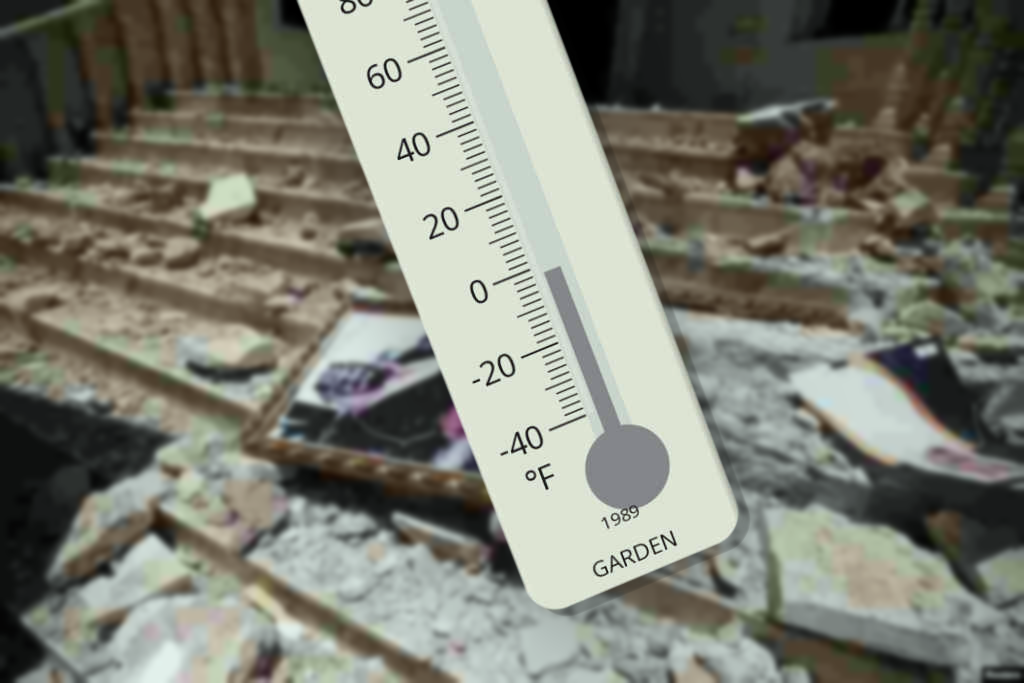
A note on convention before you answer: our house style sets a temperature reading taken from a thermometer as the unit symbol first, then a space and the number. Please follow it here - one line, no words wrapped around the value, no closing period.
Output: °F -2
